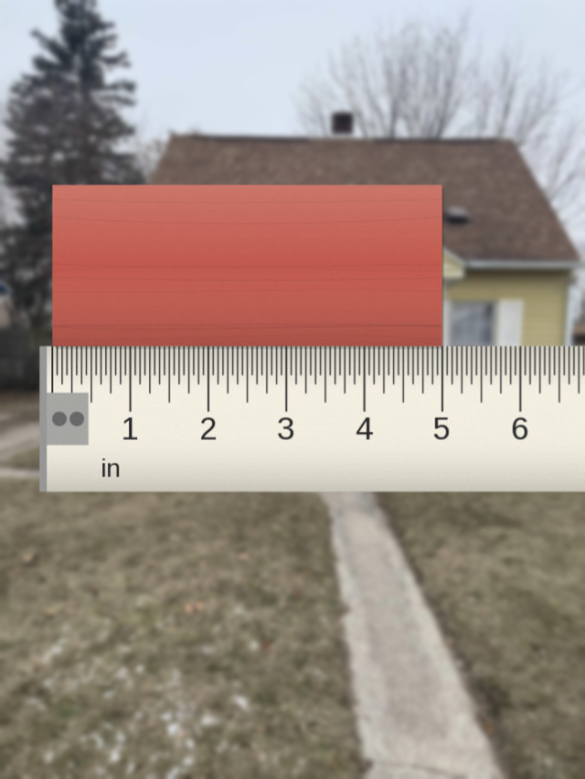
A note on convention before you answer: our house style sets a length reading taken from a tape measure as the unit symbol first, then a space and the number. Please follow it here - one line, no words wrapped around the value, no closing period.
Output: in 5
